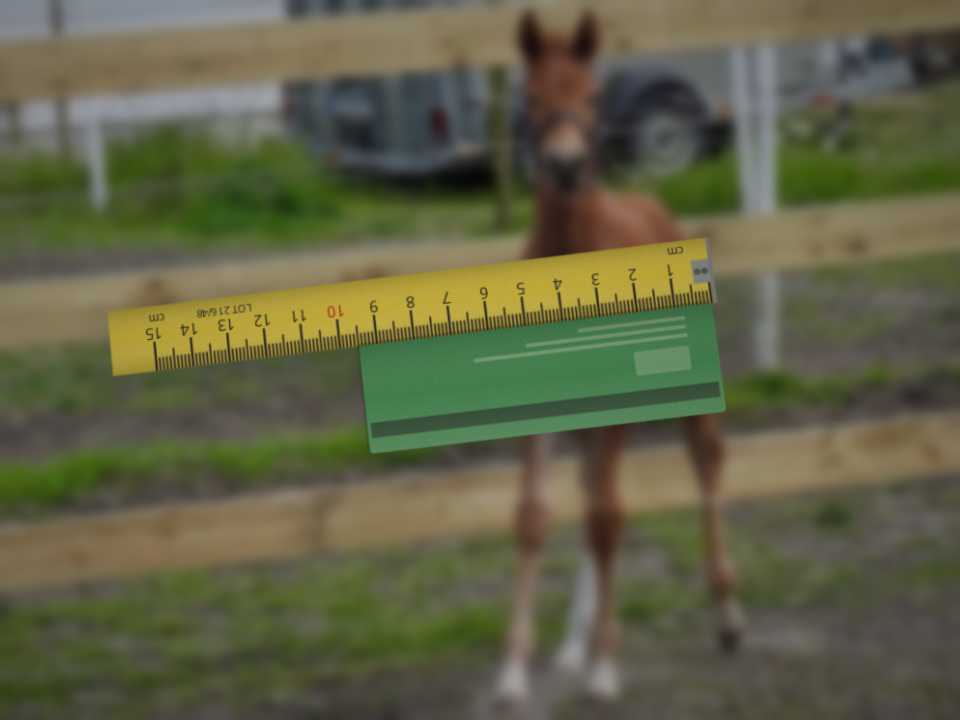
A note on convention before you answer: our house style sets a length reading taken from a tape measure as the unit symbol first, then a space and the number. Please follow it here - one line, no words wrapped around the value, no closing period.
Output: cm 9.5
